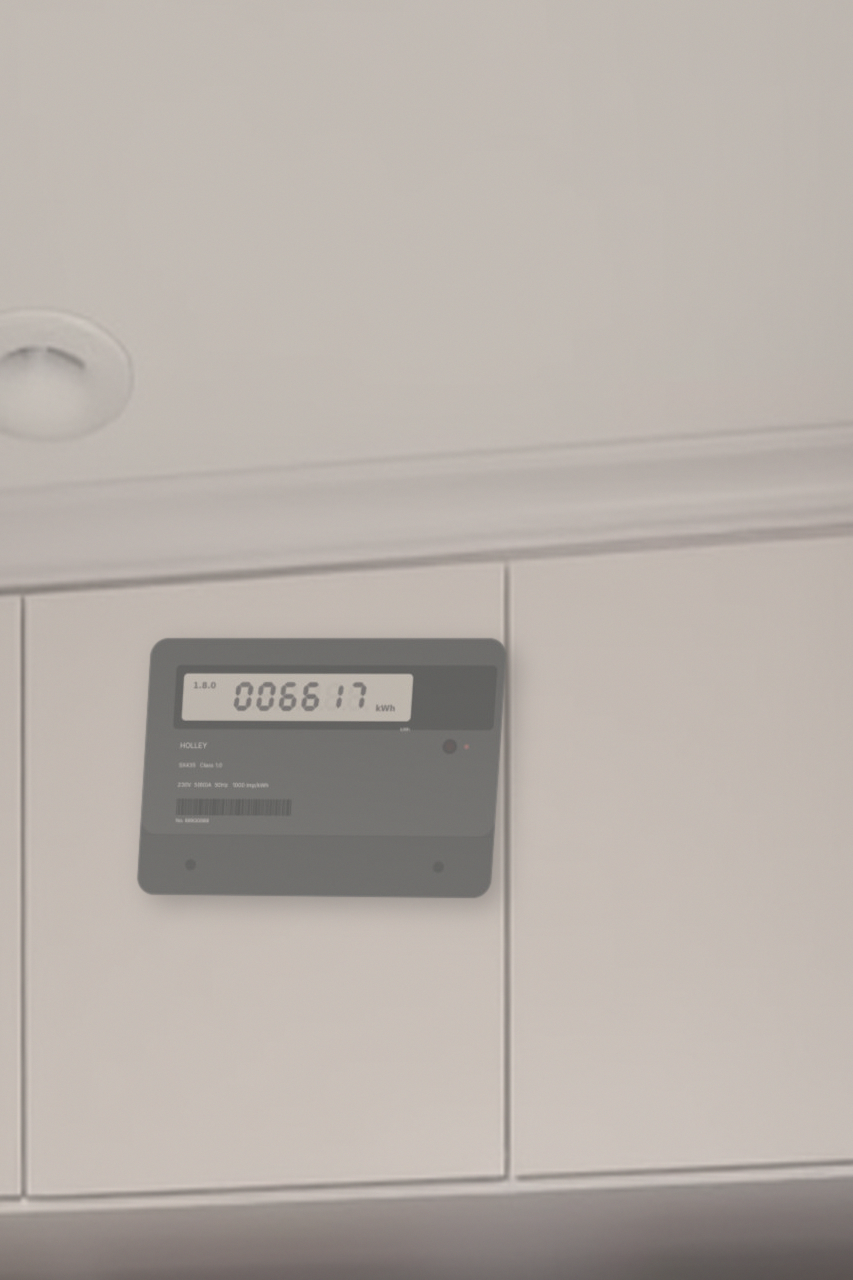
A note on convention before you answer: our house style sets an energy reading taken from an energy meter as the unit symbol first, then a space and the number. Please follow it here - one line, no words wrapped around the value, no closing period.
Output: kWh 6617
